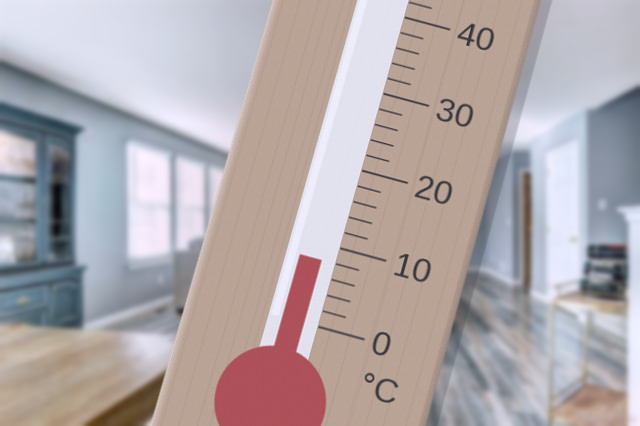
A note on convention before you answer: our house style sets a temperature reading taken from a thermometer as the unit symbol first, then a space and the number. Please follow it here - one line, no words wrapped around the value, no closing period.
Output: °C 8
